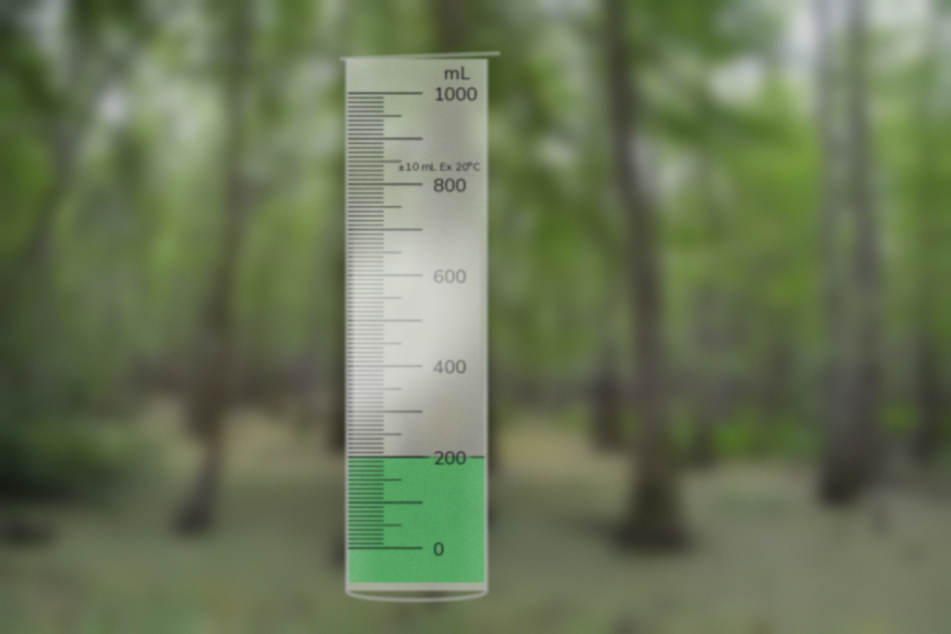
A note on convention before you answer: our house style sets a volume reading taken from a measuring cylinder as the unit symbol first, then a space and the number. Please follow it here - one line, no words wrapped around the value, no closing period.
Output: mL 200
